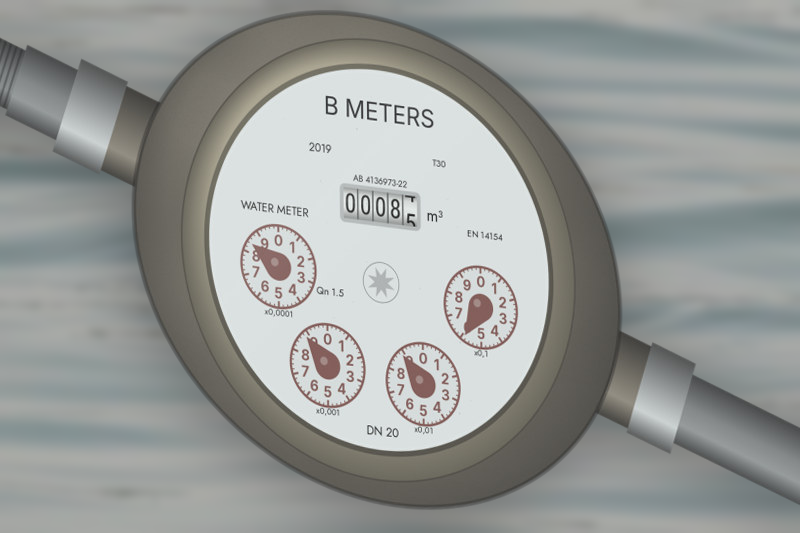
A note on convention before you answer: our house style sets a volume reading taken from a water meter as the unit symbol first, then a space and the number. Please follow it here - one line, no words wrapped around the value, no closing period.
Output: m³ 84.5888
